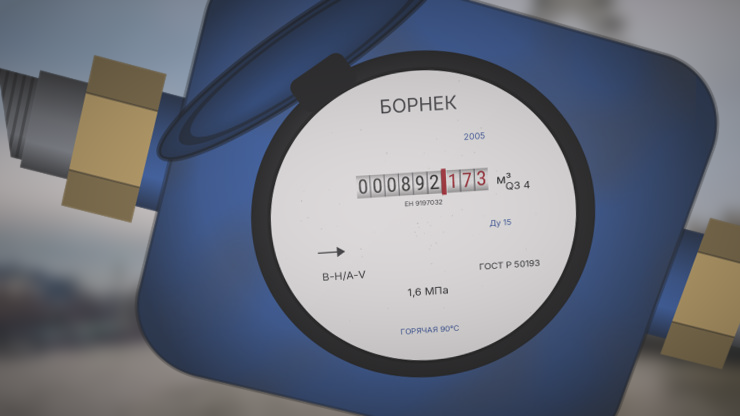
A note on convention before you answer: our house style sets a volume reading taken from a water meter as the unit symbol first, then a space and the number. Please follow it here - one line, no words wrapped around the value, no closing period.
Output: m³ 892.173
